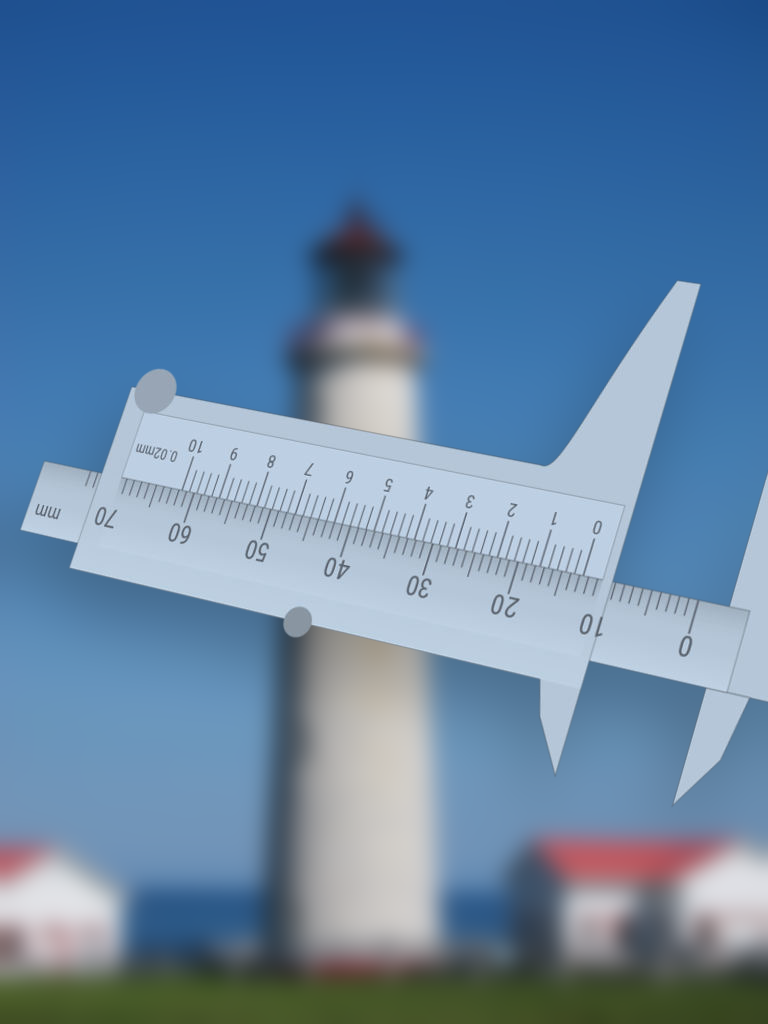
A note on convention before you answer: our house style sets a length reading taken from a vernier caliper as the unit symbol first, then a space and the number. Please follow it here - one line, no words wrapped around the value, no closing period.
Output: mm 12.6
